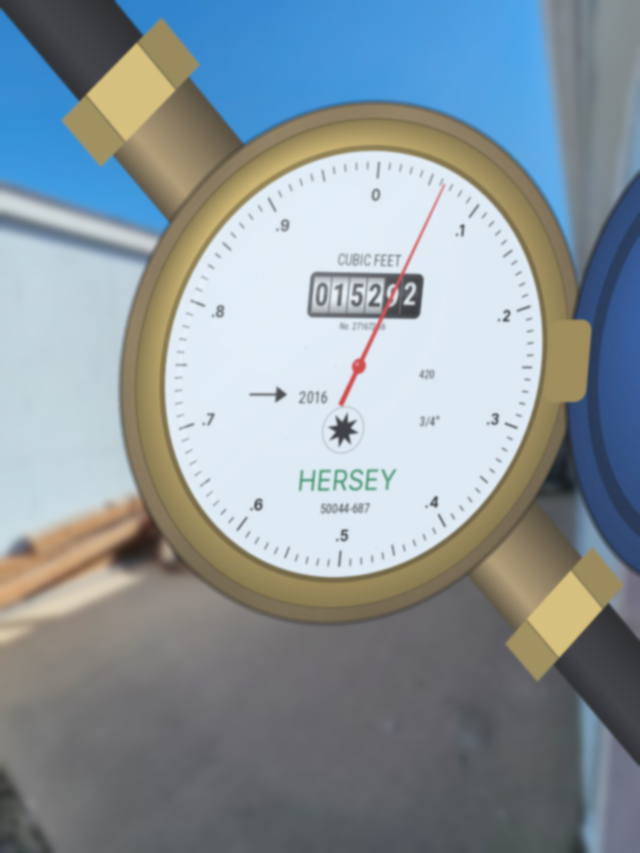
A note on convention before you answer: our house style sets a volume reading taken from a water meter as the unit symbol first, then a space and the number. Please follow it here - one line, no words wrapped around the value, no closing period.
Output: ft³ 15292.06
